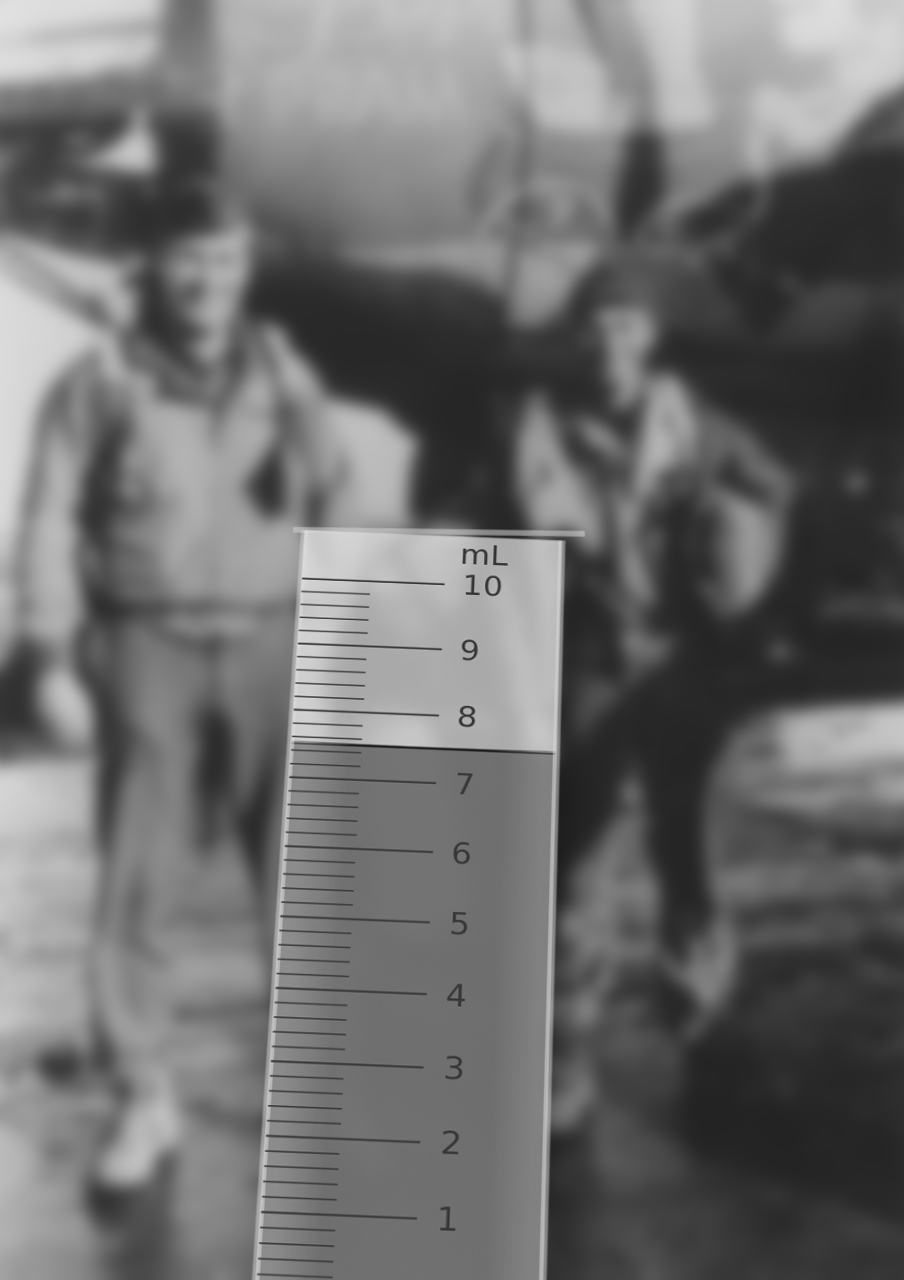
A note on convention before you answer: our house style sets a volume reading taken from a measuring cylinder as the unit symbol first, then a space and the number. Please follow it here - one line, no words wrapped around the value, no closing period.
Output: mL 7.5
